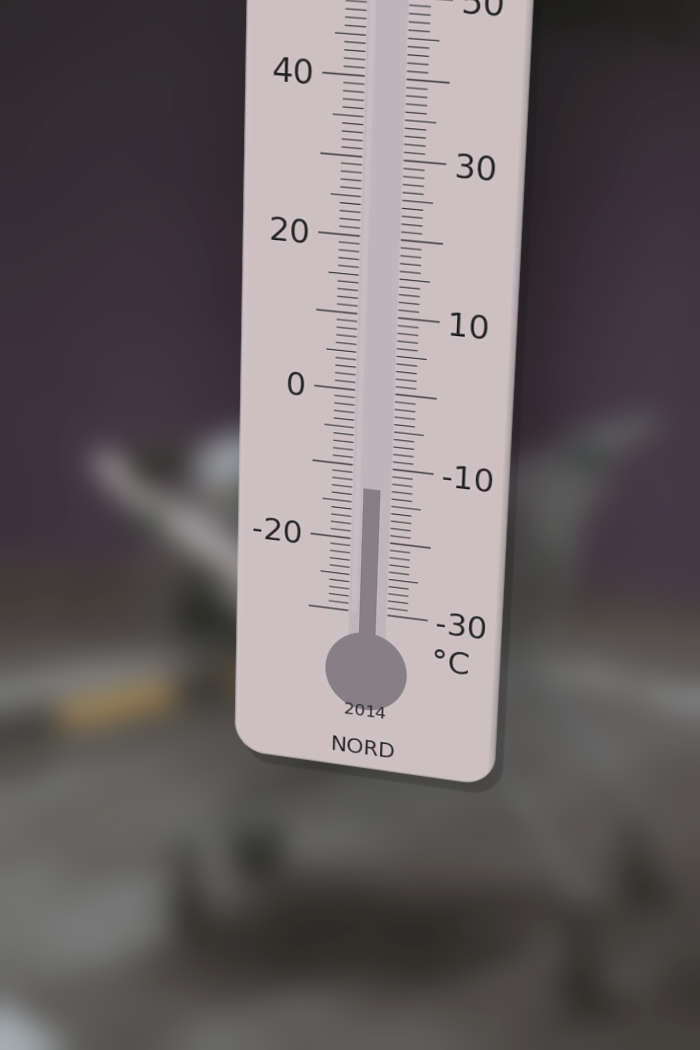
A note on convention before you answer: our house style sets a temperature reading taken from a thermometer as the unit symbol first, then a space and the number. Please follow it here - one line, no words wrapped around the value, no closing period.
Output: °C -13
